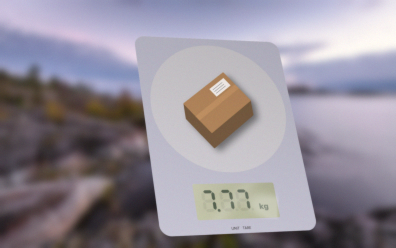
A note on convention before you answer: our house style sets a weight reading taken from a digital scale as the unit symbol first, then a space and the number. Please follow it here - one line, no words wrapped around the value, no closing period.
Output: kg 7.77
